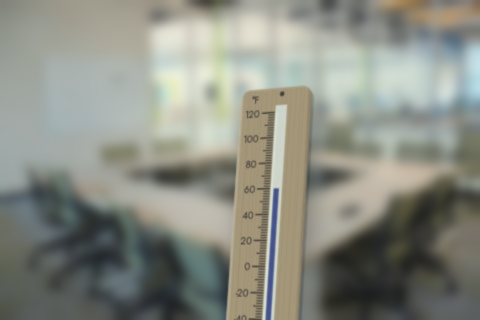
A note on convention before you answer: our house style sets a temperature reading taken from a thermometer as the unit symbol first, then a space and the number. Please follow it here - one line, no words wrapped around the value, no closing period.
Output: °F 60
